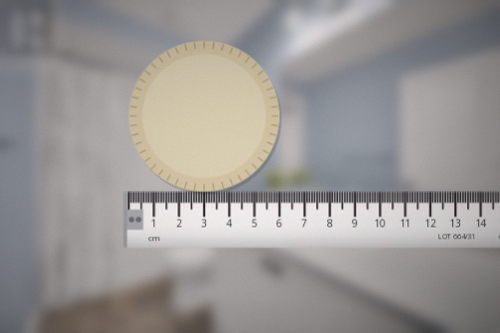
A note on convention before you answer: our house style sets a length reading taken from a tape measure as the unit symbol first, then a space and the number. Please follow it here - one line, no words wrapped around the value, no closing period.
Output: cm 6
